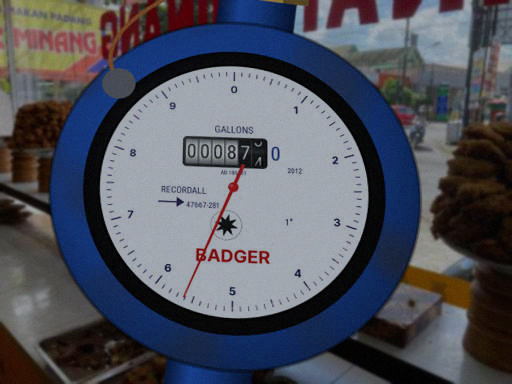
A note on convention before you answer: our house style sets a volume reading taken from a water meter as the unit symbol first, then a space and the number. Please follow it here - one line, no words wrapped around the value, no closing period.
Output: gal 8735.6
